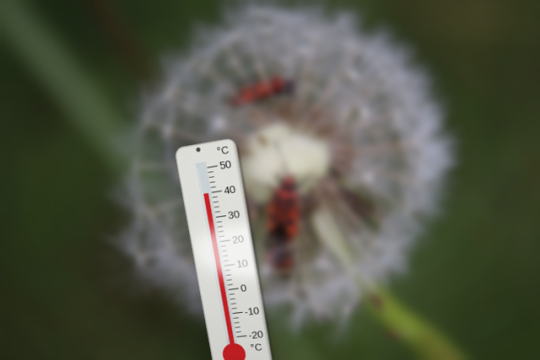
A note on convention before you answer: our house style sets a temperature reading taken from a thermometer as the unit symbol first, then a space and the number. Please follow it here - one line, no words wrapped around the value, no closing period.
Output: °C 40
